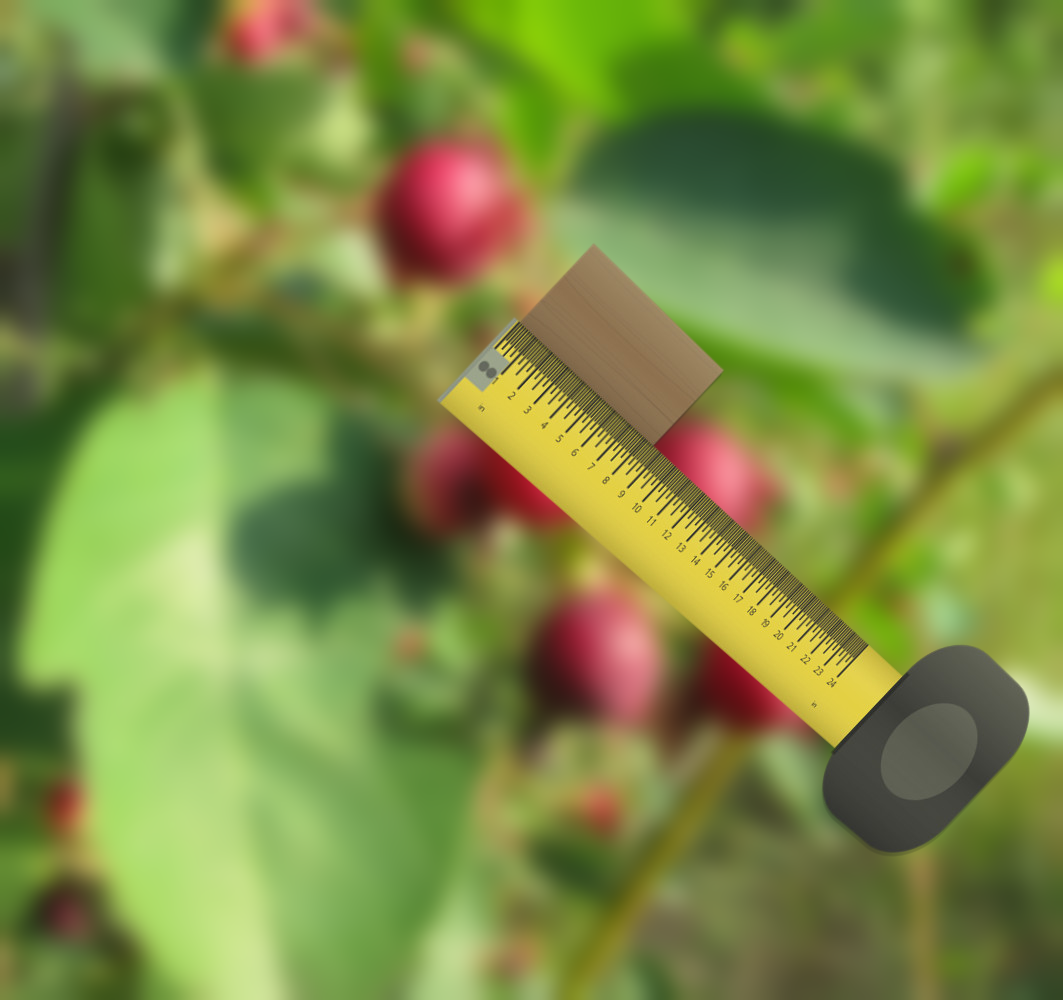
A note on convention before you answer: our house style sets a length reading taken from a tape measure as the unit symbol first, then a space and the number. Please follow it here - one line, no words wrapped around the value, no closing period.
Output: in 8.5
